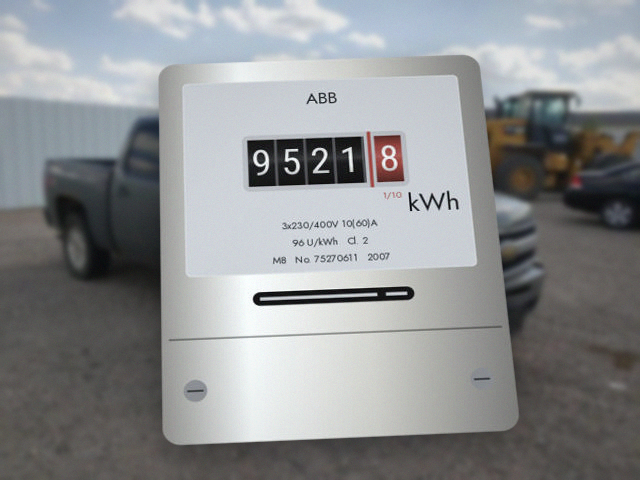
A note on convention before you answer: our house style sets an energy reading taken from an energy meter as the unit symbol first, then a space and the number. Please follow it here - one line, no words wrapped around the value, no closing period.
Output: kWh 9521.8
